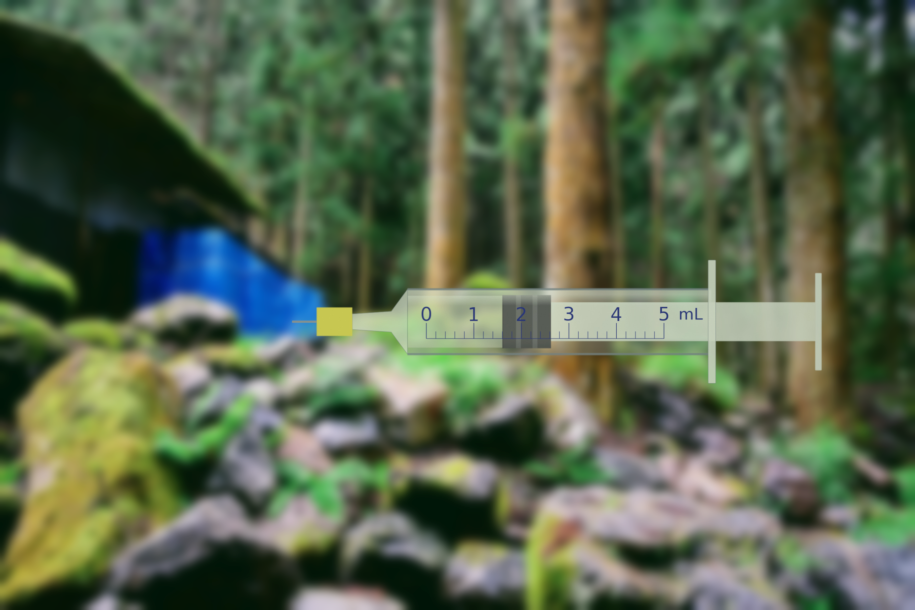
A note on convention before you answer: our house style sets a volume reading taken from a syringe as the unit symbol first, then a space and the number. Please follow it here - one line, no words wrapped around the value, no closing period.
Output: mL 1.6
